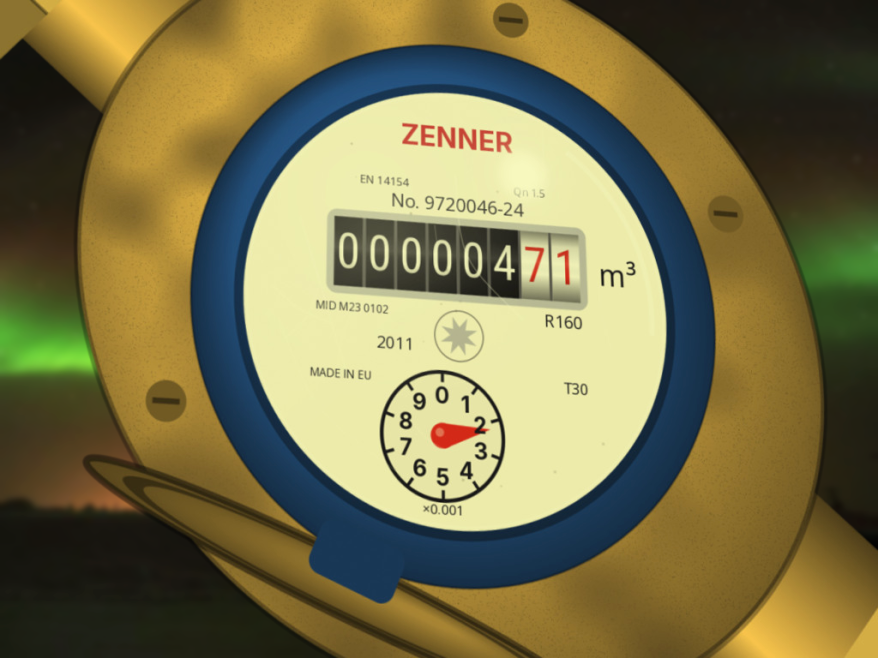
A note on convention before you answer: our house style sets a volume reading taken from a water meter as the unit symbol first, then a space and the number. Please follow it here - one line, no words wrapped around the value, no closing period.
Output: m³ 4.712
